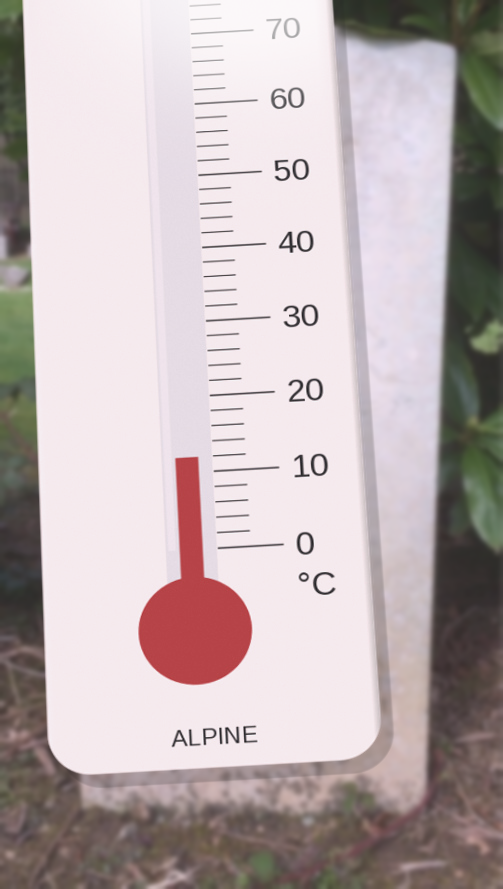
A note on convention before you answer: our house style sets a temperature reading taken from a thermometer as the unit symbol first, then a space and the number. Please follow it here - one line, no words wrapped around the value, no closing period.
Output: °C 12
